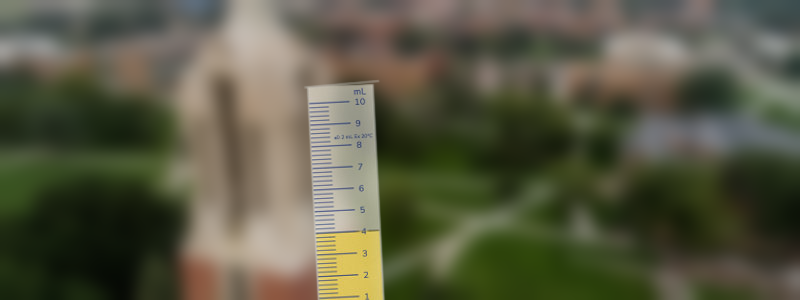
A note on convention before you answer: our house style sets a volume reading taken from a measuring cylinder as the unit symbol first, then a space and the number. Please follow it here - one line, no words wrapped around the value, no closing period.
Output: mL 4
